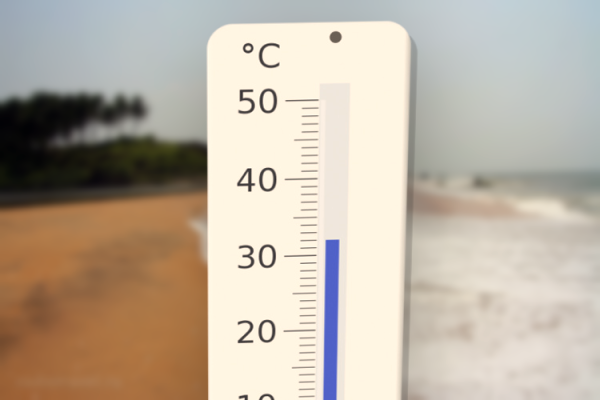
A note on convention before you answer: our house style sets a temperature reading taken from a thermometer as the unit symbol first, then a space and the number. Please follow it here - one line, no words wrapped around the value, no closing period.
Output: °C 32
